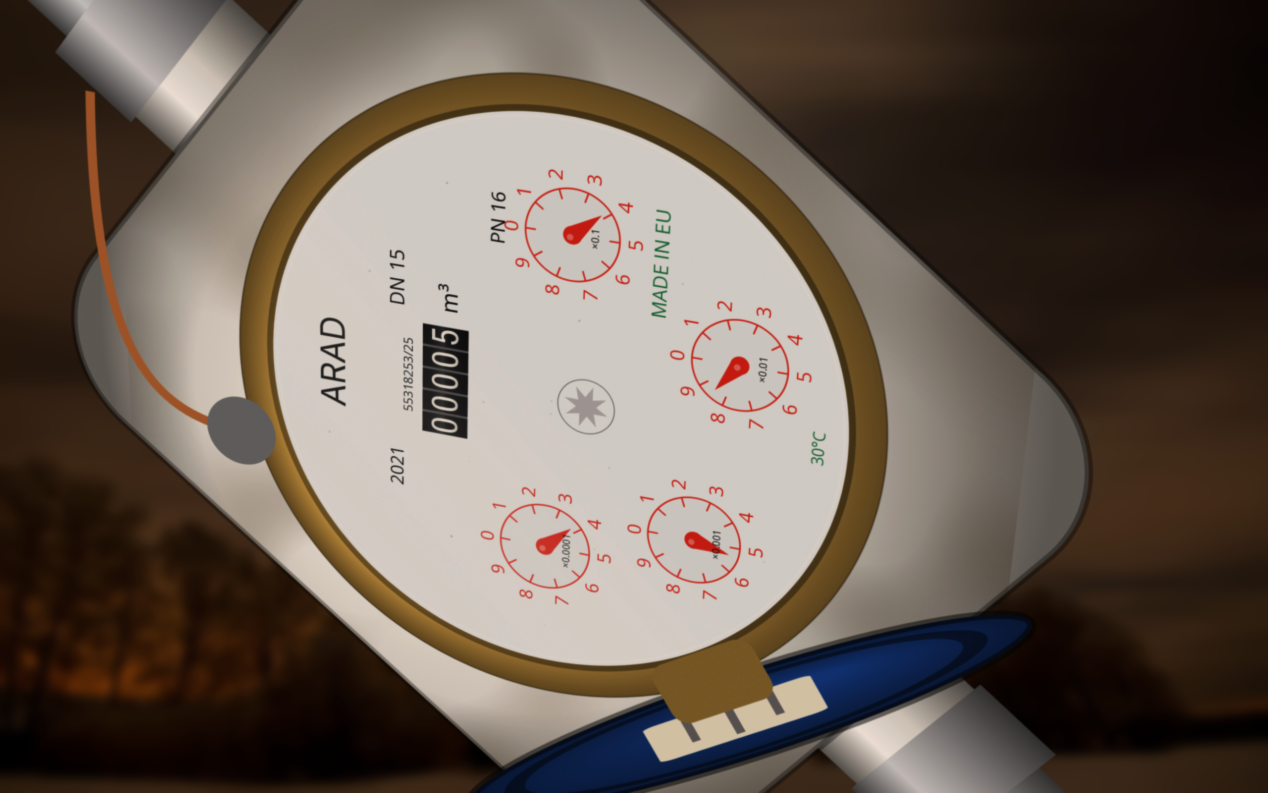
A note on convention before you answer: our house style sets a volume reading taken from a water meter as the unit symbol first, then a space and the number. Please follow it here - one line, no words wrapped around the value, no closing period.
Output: m³ 5.3853
